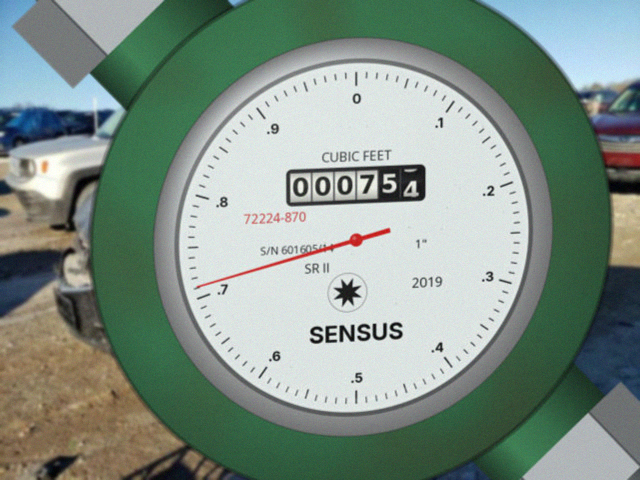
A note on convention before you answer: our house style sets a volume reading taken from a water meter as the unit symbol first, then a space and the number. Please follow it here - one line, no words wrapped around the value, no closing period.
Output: ft³ 753.71
